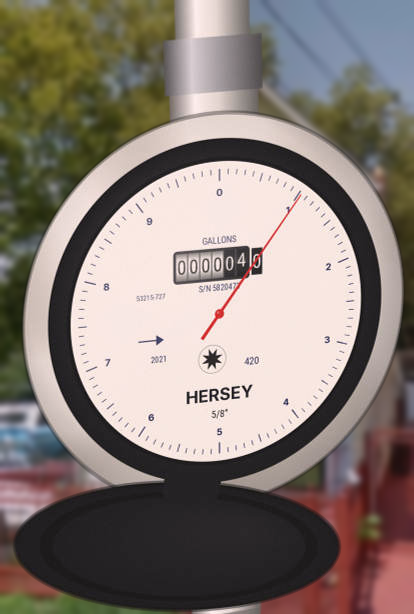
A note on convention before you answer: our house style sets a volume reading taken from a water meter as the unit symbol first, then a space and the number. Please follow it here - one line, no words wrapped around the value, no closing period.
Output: gal 41.0
